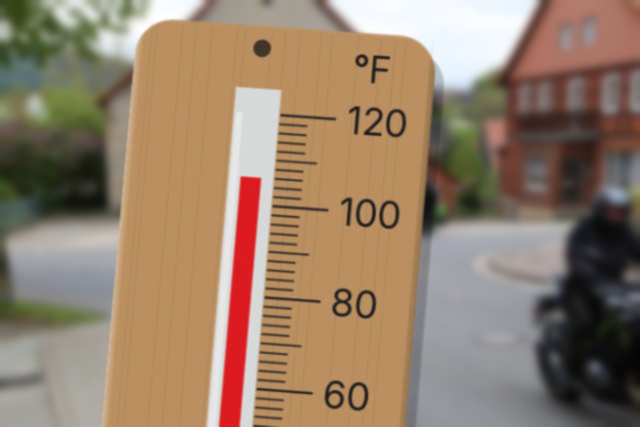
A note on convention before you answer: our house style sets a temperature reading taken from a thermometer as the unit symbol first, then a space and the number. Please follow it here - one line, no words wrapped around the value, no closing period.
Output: °F 106
